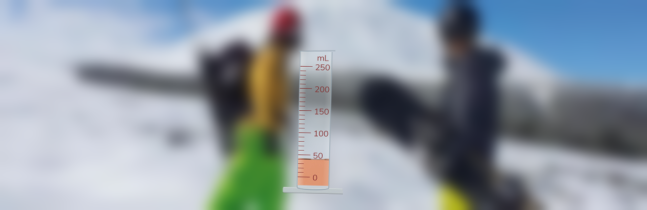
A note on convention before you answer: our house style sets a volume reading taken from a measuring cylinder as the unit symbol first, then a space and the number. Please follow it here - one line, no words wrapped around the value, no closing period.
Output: mL 40
